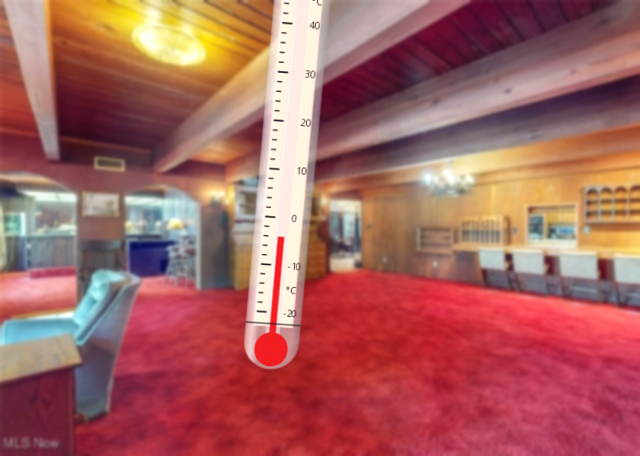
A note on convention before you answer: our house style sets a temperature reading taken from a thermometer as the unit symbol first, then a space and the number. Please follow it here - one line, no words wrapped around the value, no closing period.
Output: °C -4
